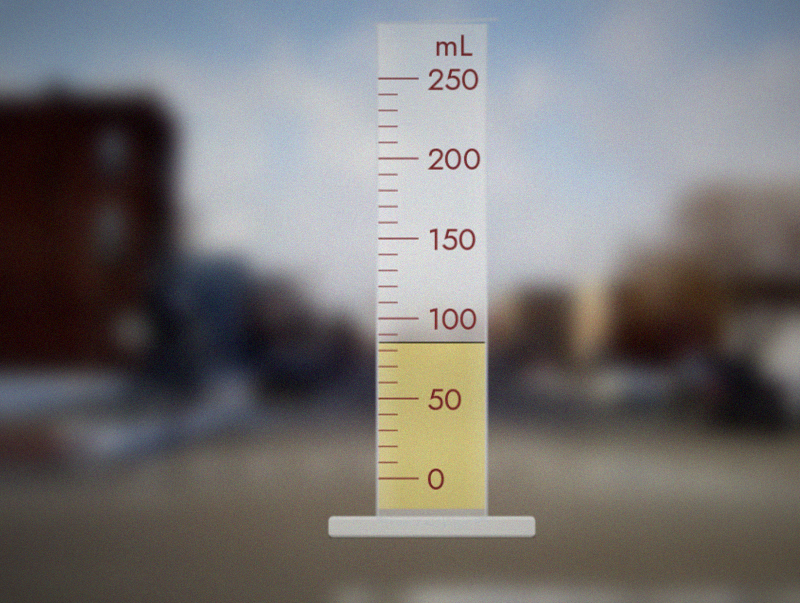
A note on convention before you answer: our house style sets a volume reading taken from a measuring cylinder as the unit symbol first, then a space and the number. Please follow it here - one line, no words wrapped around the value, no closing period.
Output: mL 85
